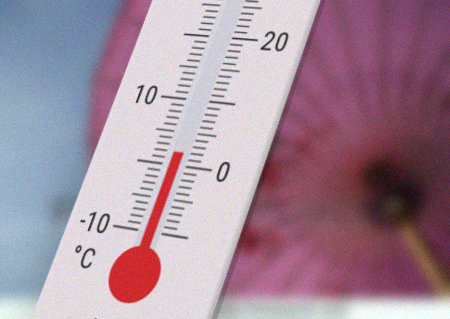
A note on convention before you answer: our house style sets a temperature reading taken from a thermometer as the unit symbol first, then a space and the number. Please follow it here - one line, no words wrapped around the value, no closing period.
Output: °C 2
